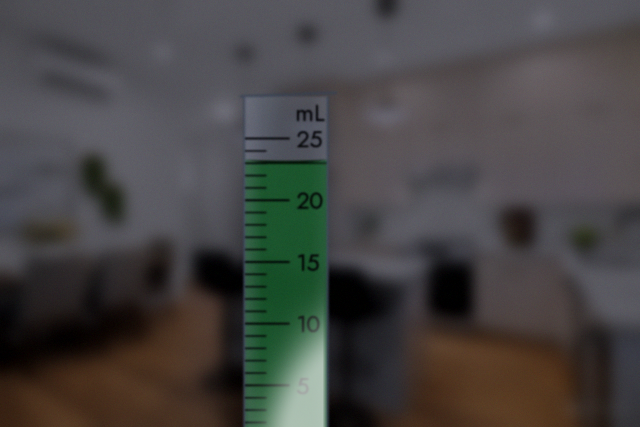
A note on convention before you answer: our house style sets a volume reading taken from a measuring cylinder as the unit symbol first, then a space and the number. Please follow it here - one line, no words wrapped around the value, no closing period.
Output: mL 23
